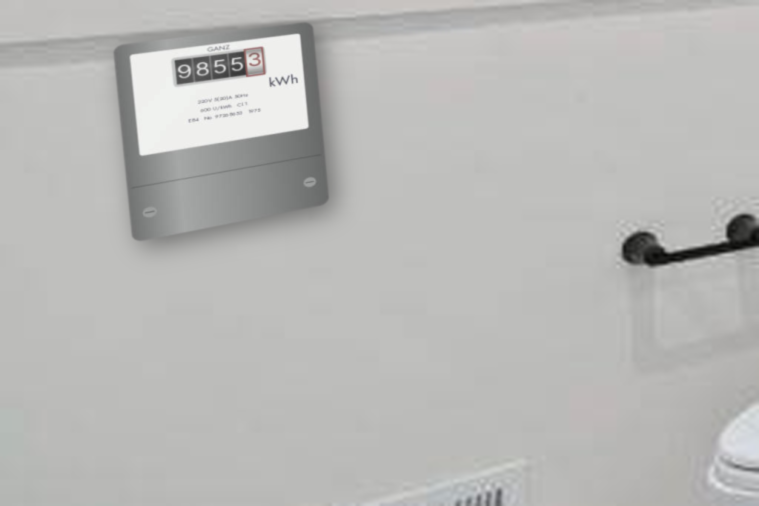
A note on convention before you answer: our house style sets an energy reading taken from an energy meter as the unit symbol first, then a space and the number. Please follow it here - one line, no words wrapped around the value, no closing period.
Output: kWh 9855.3
